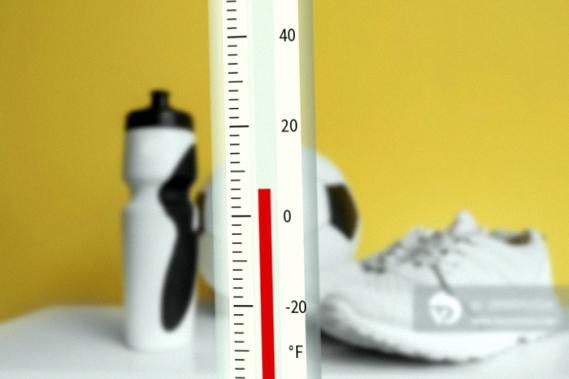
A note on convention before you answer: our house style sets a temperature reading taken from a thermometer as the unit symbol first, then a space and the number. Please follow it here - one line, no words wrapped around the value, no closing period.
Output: °F 6
